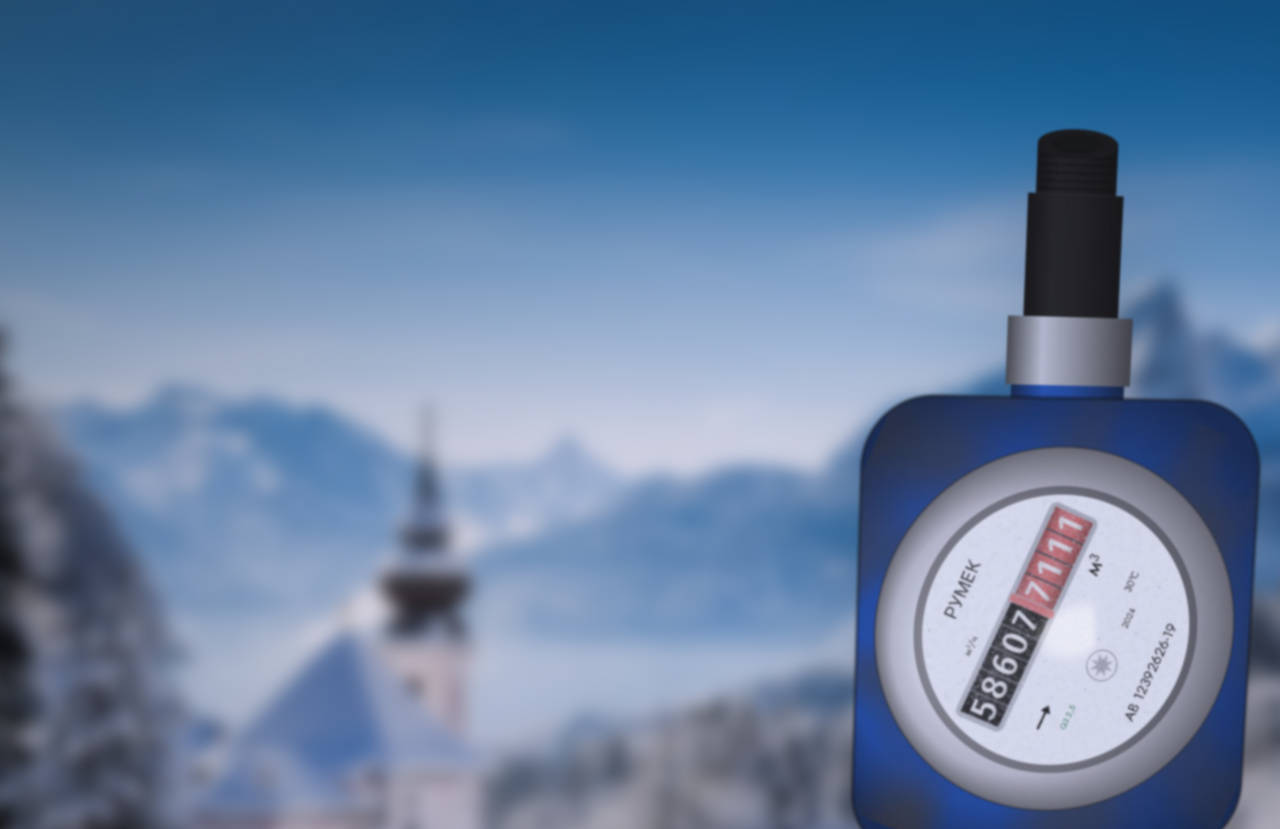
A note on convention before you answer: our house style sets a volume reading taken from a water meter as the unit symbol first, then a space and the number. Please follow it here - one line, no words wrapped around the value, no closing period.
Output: m³ 58607.7111
